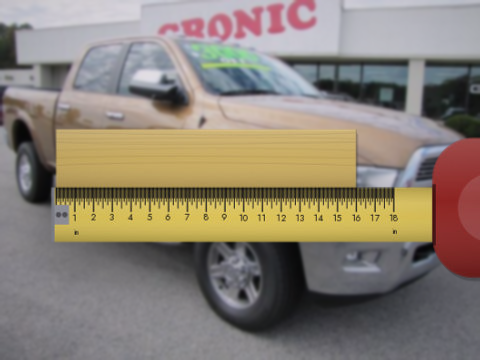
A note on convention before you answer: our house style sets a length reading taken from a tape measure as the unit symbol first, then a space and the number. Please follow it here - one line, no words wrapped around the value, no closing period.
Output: in 16
